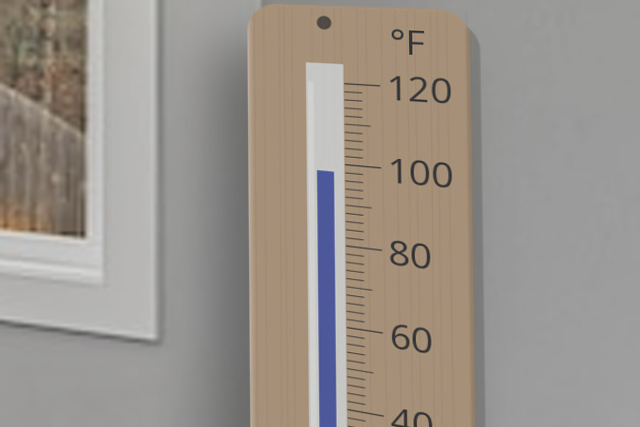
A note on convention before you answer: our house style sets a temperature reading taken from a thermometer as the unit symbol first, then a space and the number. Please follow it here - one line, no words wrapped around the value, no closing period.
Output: °F 98
